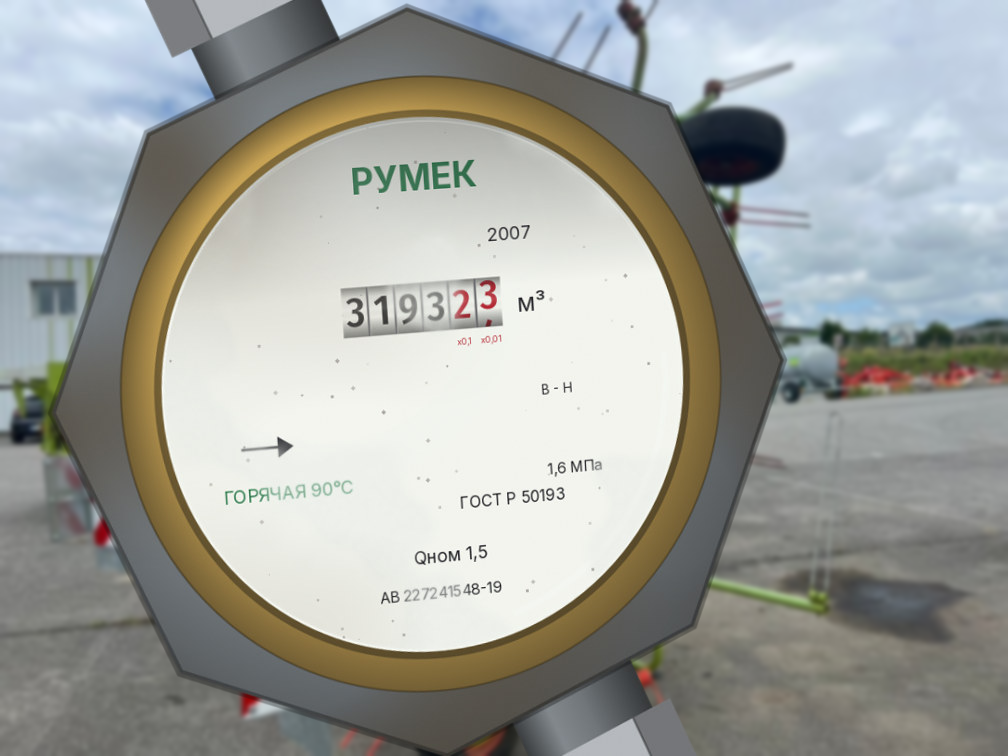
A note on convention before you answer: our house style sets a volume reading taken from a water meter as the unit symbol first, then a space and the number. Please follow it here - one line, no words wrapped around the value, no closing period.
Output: m³ 3193.23
